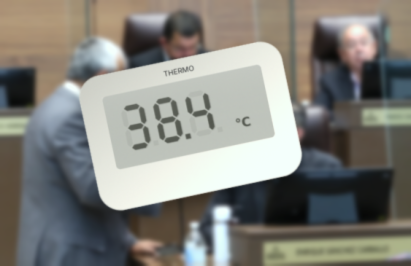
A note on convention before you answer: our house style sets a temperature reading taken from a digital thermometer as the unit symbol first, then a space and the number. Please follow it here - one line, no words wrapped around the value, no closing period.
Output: °C 38.4
